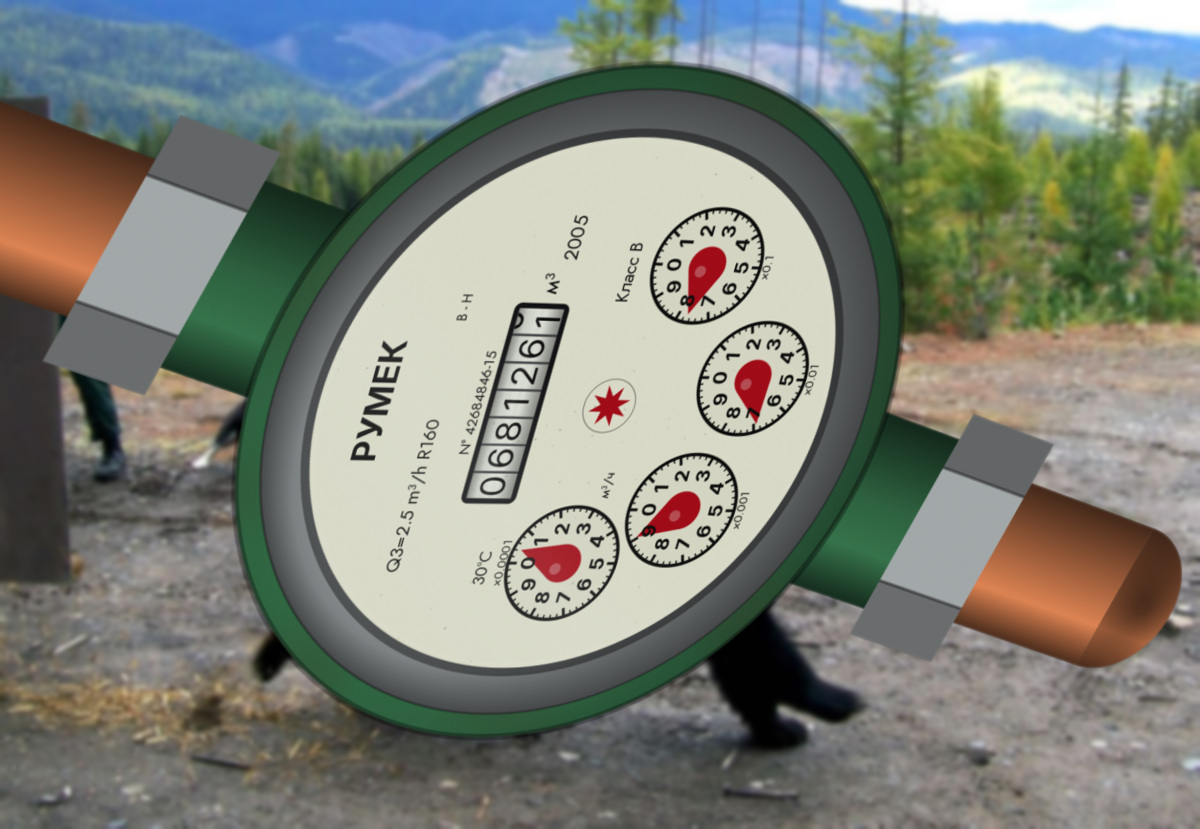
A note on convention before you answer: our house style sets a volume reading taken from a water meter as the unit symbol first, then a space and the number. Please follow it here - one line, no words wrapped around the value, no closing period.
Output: m³ 681260.7690
